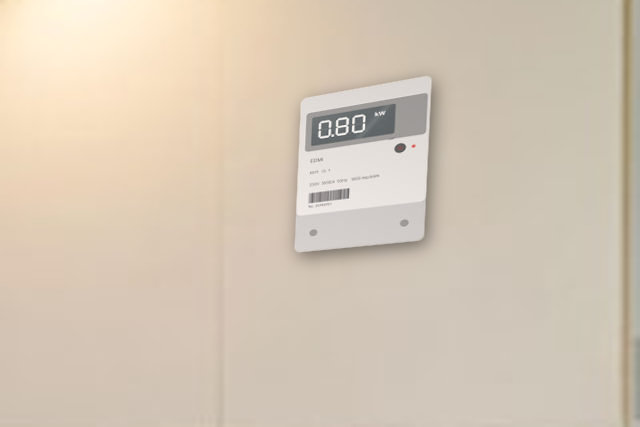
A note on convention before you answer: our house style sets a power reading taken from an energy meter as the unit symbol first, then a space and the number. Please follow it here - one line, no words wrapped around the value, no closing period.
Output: kW 0.80
